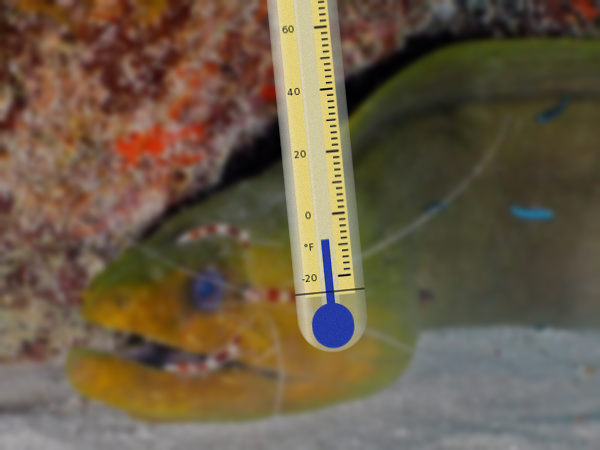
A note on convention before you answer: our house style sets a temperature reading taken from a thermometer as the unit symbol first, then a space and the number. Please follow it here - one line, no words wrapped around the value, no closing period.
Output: °F -8
